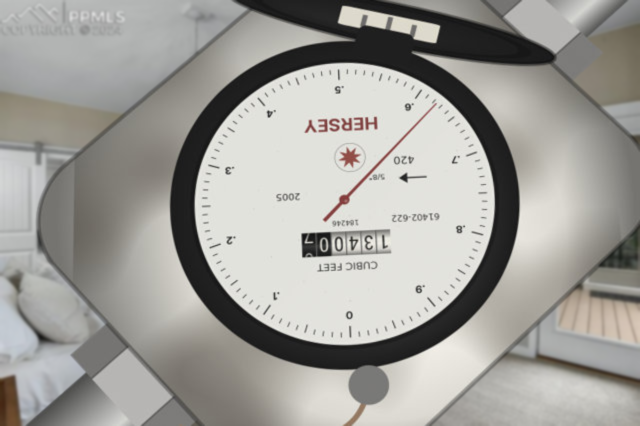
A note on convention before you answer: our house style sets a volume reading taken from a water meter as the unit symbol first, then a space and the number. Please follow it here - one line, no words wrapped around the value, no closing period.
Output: ft³ 134006.62
